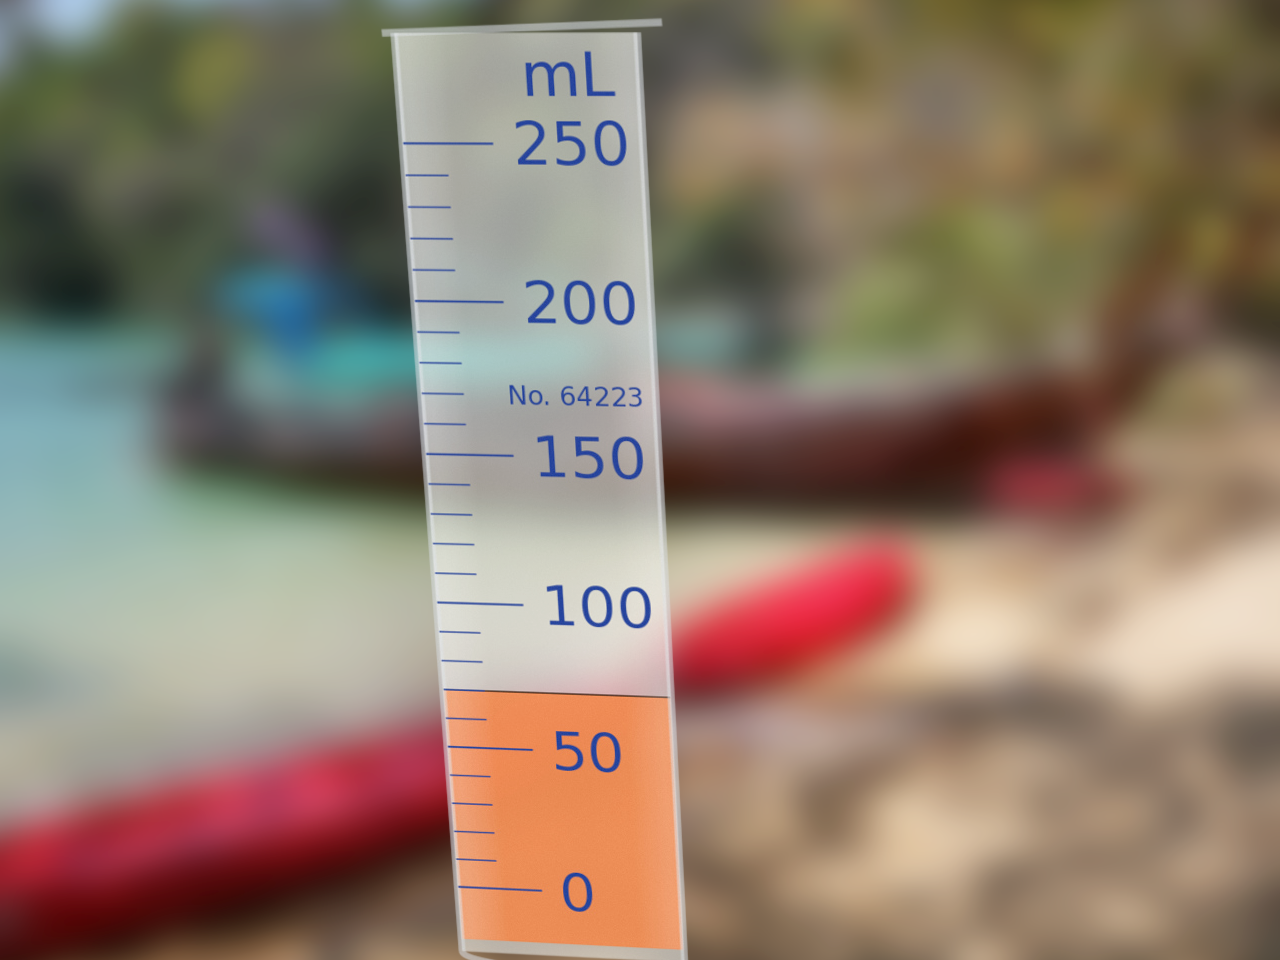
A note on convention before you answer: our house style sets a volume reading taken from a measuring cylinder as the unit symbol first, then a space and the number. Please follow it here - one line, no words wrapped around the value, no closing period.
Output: mL 70
